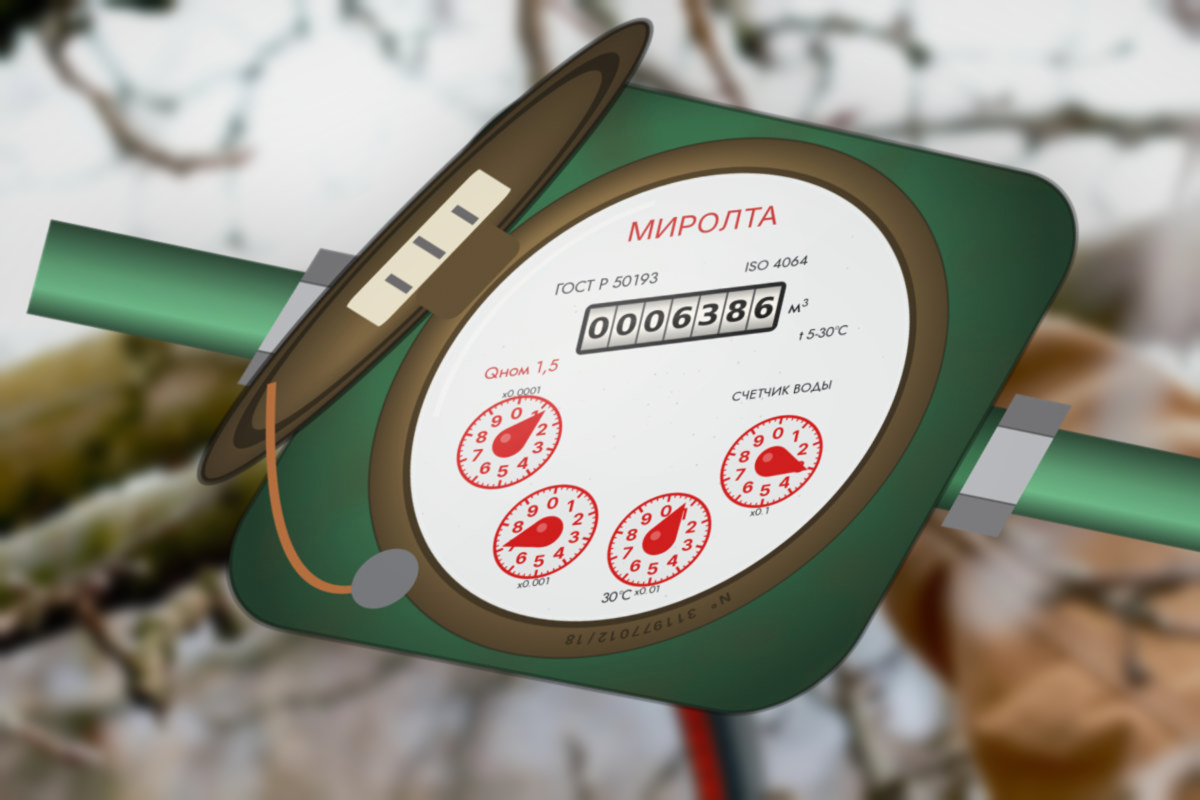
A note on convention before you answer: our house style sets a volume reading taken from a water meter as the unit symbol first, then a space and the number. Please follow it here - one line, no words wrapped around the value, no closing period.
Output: m³ 6386.3071
